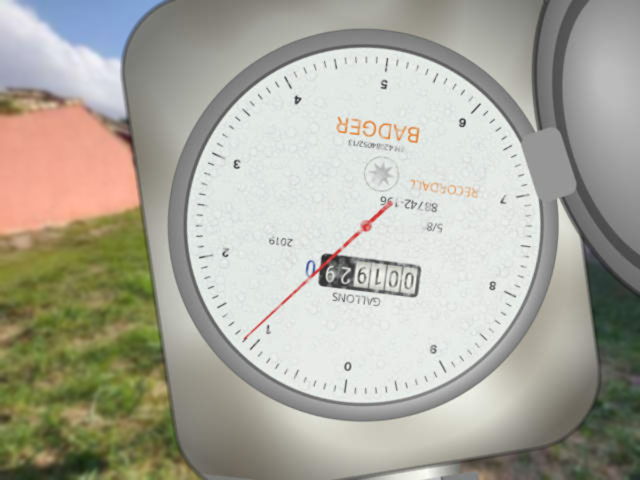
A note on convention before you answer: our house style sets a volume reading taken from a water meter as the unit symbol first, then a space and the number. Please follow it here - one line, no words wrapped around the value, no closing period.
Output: gal 19291.1
